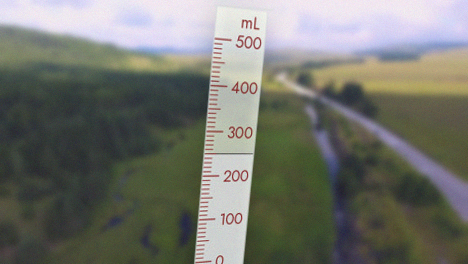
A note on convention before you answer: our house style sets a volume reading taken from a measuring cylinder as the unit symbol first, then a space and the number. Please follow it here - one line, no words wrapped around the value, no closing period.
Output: mL 250
